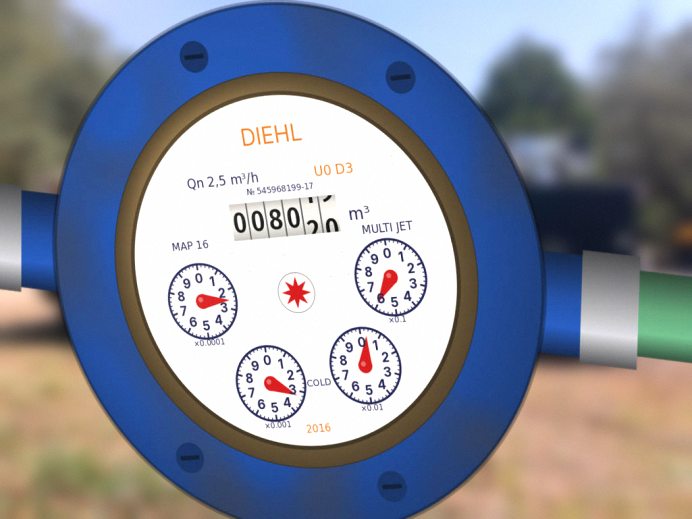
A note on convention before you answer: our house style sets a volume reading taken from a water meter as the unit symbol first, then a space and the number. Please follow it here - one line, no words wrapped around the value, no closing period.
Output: m³ 8019.6032
